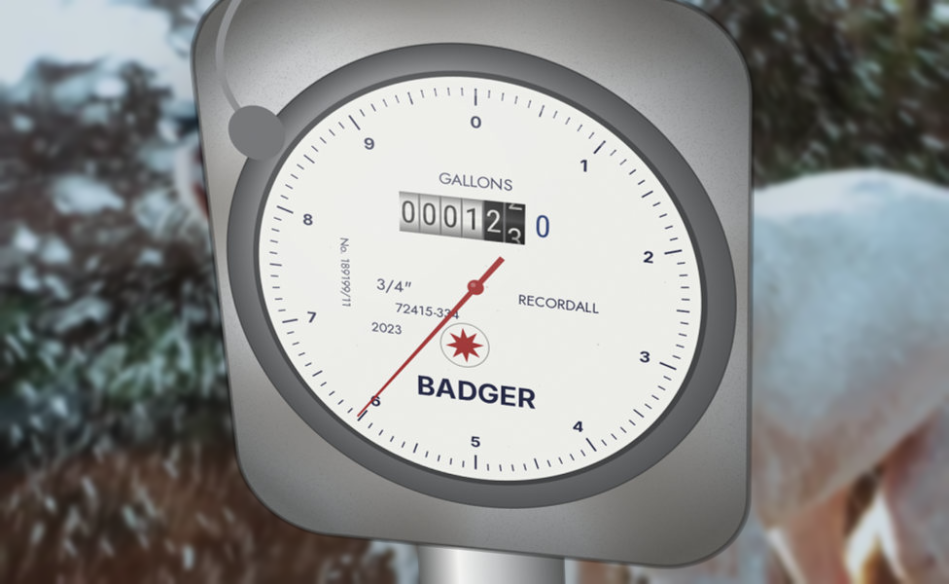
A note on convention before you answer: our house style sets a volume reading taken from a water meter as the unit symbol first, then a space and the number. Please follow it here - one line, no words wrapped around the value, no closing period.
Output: gal 1226.0
